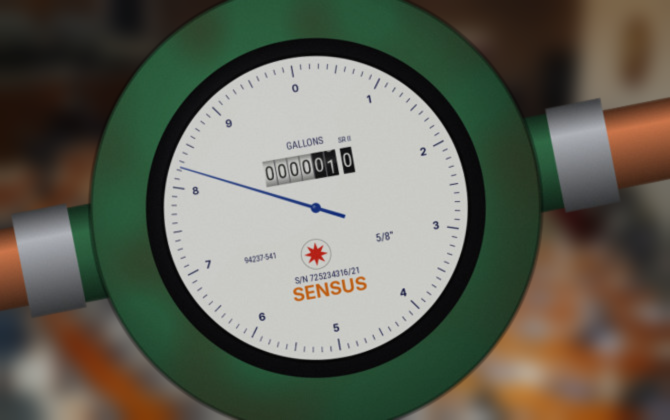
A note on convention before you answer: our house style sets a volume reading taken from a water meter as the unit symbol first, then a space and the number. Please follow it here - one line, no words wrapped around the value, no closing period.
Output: gal 8.2
